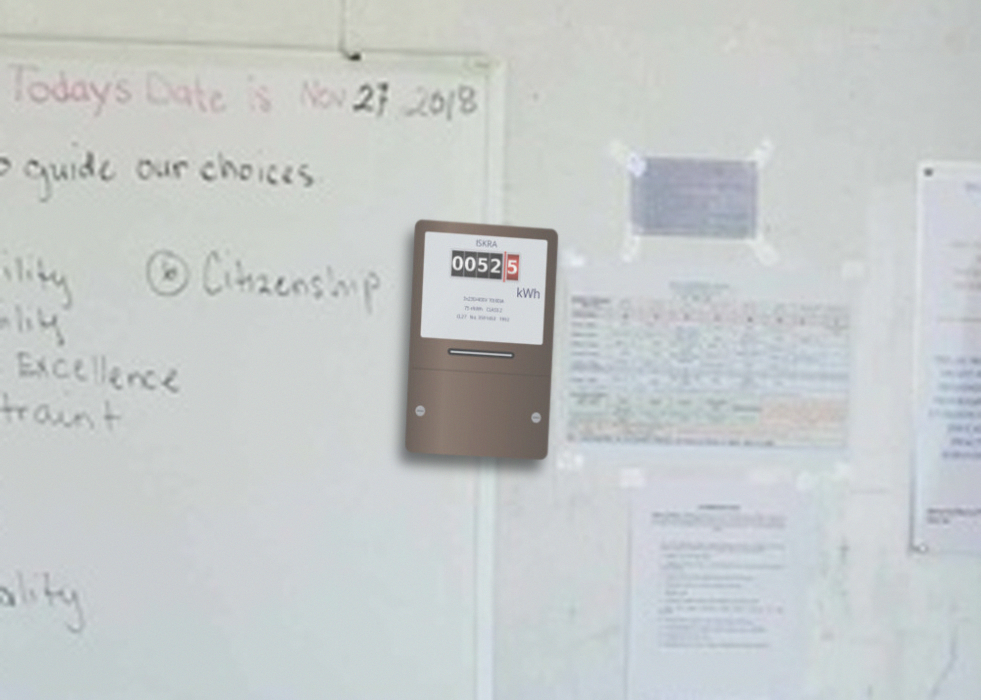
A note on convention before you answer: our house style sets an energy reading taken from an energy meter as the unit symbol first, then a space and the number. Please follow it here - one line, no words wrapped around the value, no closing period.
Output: kWh 52.5
